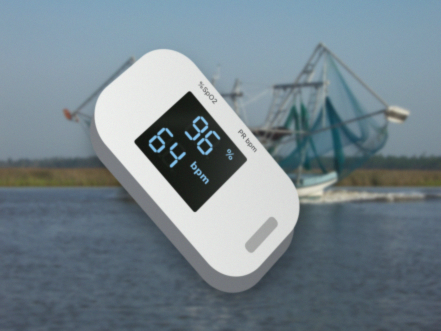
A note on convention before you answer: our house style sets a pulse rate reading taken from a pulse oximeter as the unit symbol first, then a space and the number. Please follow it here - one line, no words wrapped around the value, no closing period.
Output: bpm 64
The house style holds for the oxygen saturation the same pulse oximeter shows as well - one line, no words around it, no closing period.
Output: % 96
